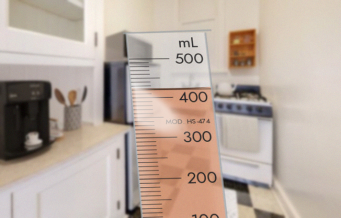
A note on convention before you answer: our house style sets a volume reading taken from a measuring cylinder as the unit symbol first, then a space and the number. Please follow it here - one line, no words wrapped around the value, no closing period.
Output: mL 420
